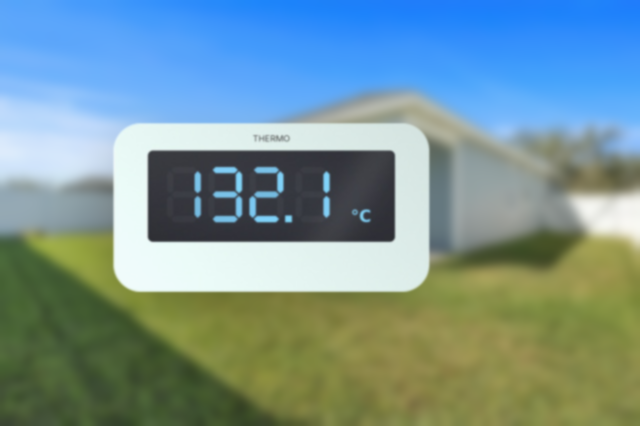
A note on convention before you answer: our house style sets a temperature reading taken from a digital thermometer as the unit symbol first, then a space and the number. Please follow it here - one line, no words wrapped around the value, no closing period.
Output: °C 132.1
